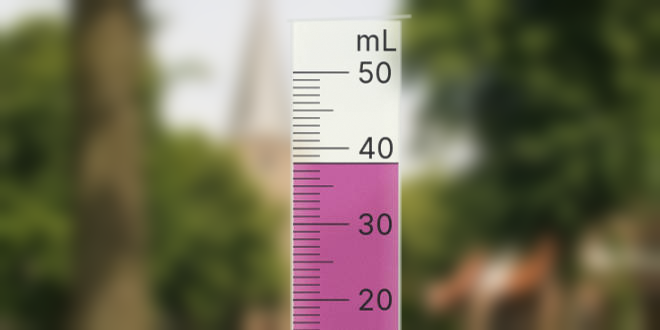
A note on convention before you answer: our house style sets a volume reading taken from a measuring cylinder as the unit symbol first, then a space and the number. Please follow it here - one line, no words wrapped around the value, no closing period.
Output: mL 38
